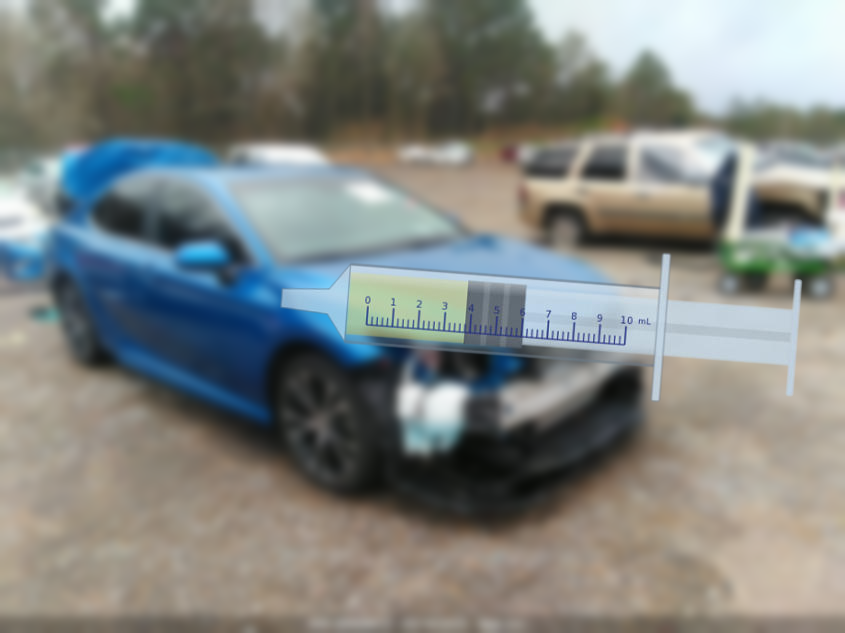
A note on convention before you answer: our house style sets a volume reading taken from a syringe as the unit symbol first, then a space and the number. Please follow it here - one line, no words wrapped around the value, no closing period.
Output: mL 3.8
